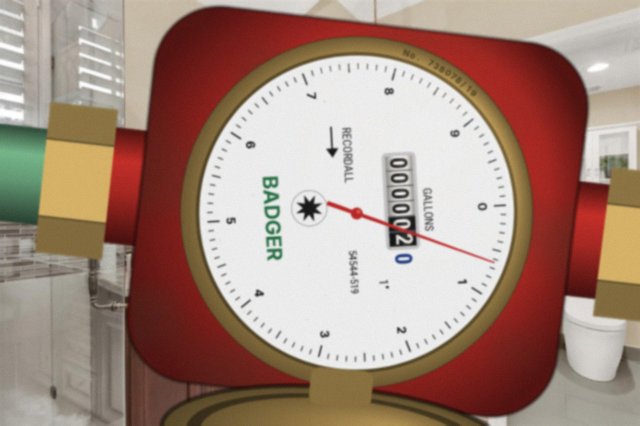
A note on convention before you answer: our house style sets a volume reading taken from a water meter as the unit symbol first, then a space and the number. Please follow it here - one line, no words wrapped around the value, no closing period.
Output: gal 20.6
